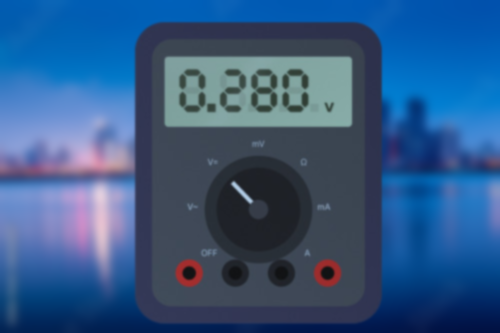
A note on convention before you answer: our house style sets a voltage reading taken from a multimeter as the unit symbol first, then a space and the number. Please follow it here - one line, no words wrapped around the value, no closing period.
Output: V 0.280
